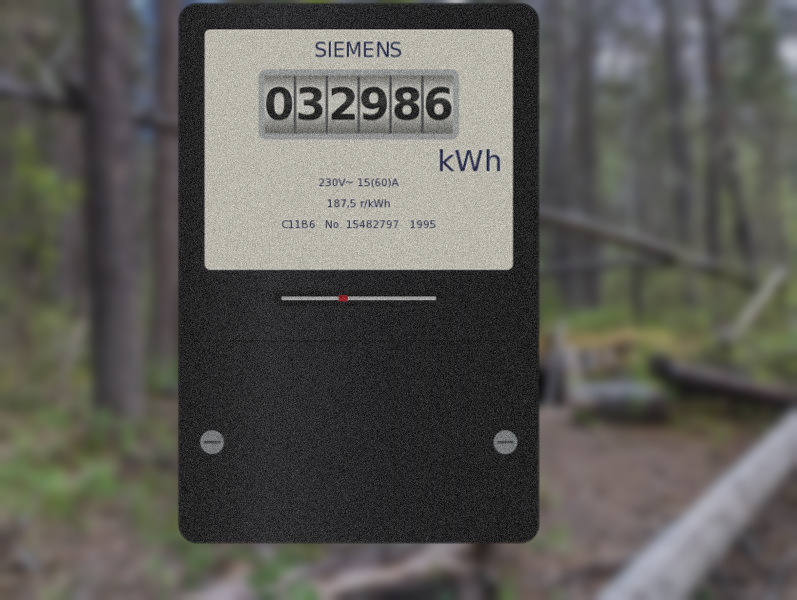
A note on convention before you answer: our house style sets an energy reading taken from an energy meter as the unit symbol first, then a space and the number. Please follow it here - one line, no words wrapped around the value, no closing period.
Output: kWh 32986
